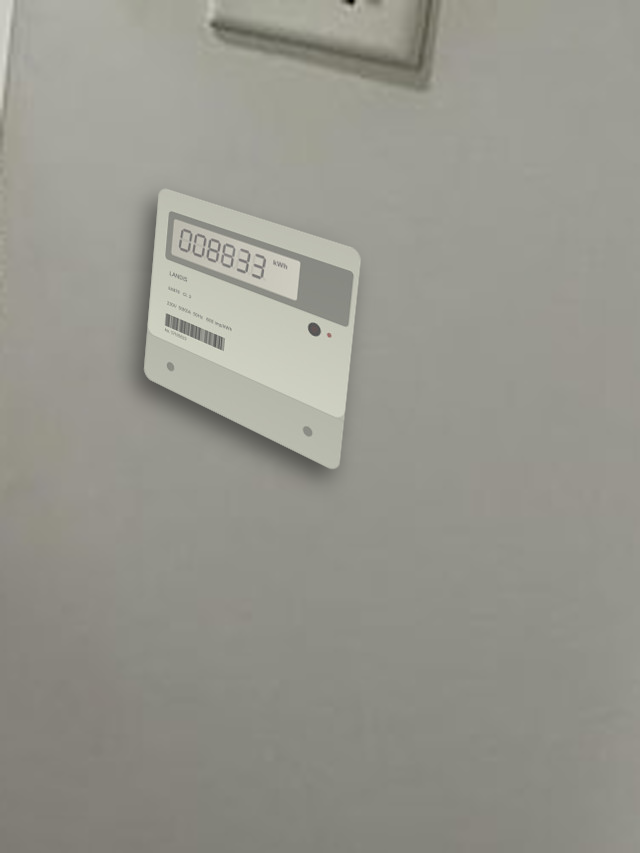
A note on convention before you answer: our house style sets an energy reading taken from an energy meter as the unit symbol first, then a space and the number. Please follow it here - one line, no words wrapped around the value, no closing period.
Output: kWh 8833
